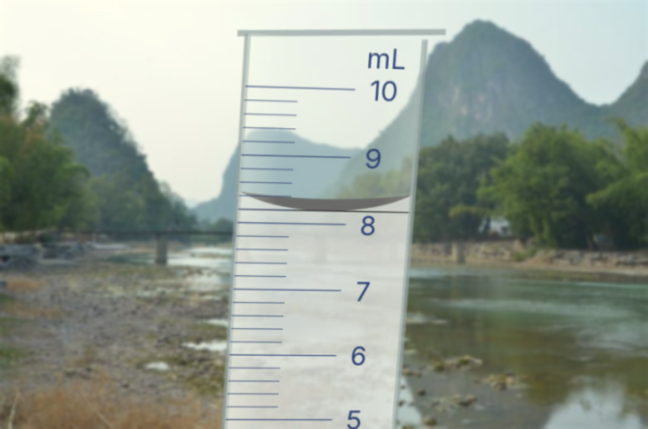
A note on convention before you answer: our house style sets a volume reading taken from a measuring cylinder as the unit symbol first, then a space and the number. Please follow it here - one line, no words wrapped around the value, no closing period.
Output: mL 8.2
